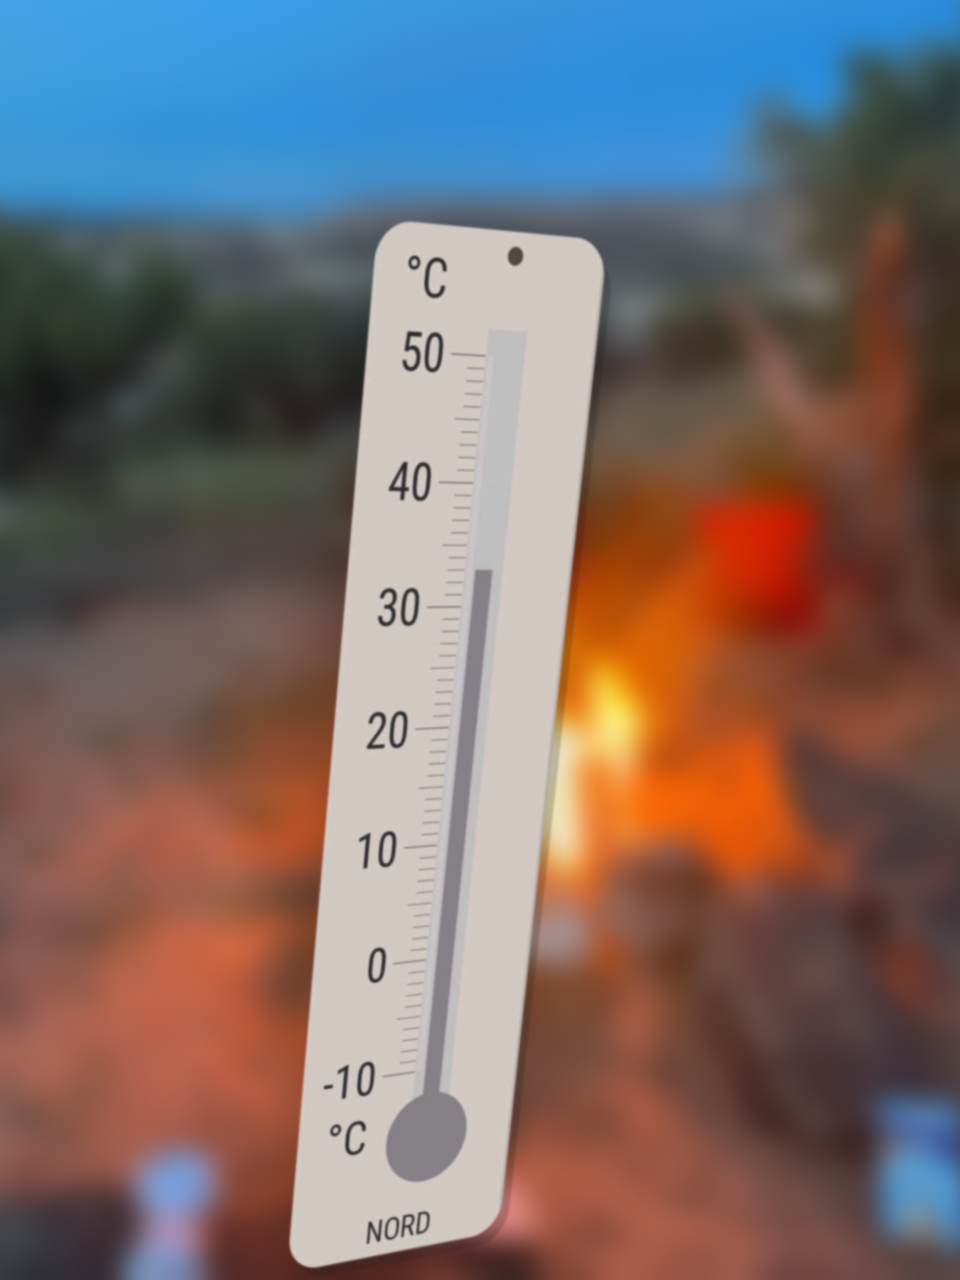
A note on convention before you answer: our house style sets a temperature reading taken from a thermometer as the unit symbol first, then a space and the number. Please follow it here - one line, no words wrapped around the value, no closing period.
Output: °C 33
